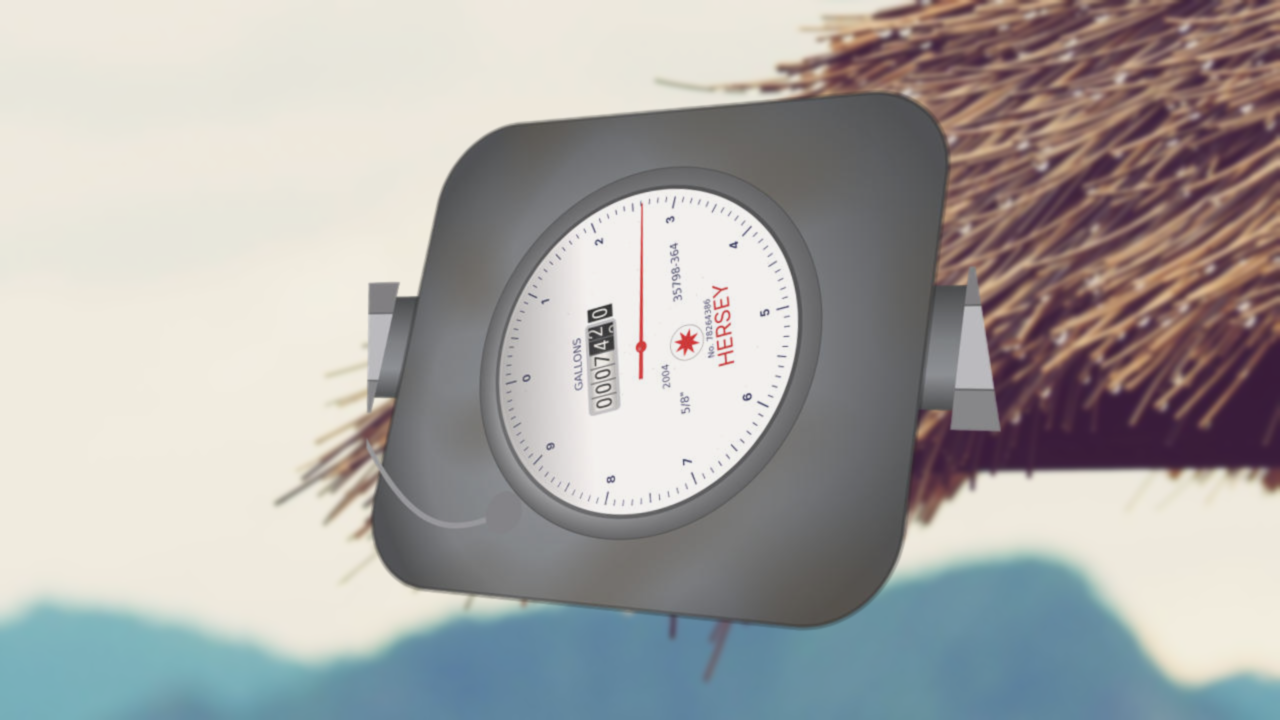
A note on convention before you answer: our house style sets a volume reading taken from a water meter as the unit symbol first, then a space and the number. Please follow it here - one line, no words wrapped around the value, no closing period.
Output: gal 7422.6
